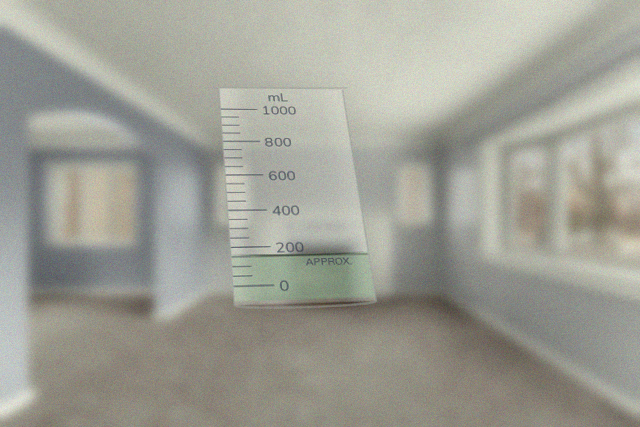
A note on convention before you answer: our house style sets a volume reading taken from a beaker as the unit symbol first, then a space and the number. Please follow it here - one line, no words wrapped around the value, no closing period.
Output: mL 150
